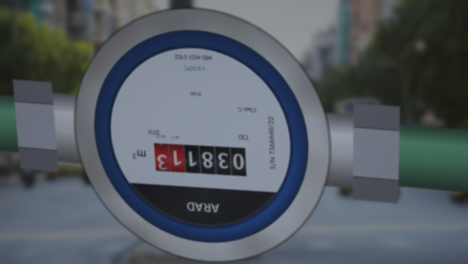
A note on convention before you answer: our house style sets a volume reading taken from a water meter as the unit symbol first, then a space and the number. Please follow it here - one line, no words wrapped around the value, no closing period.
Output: m³ 381.13
